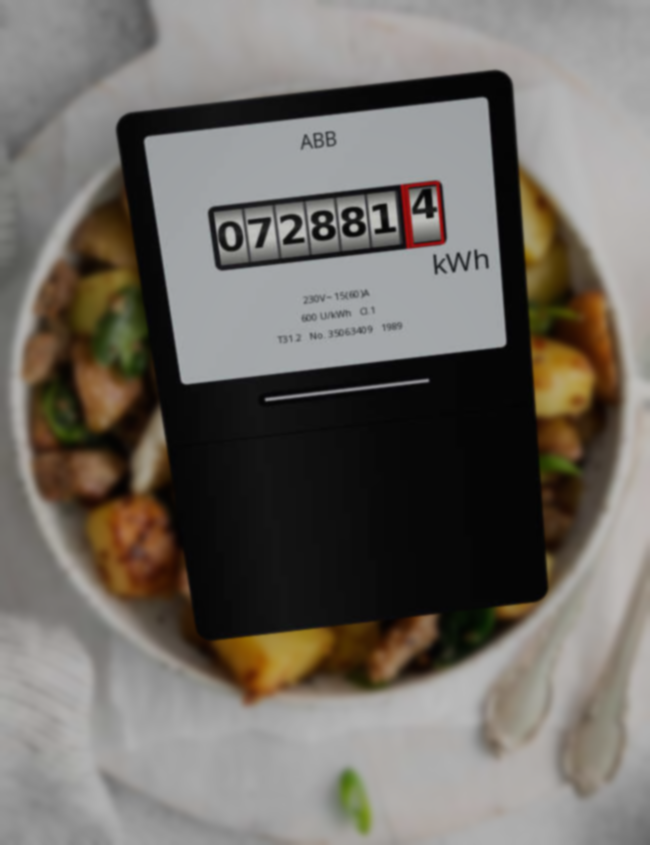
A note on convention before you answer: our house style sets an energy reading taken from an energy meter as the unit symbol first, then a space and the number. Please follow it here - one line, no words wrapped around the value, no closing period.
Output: kWh 72881.4
